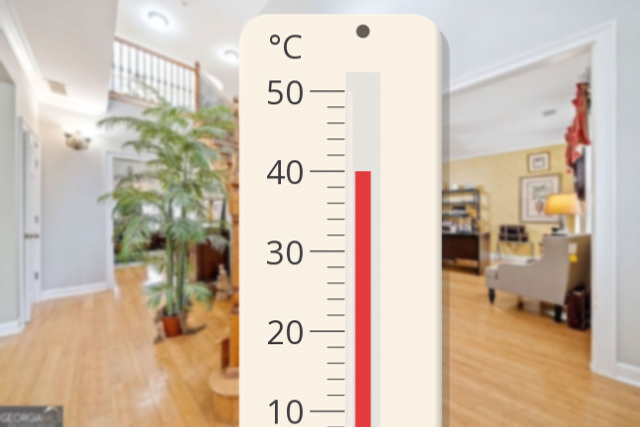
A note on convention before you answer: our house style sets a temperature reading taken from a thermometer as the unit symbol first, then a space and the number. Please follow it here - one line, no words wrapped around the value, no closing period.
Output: °C 40
